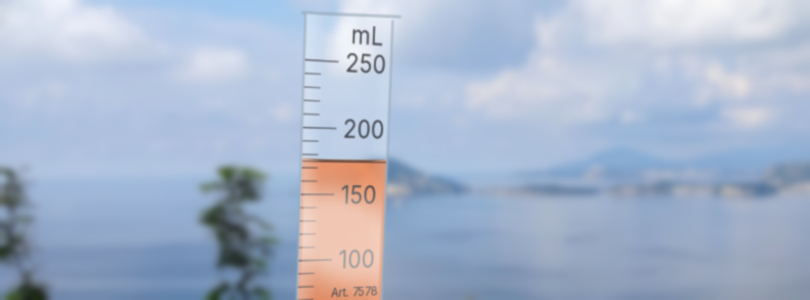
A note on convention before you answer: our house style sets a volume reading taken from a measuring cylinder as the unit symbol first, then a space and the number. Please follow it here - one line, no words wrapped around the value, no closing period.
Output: mL 175
